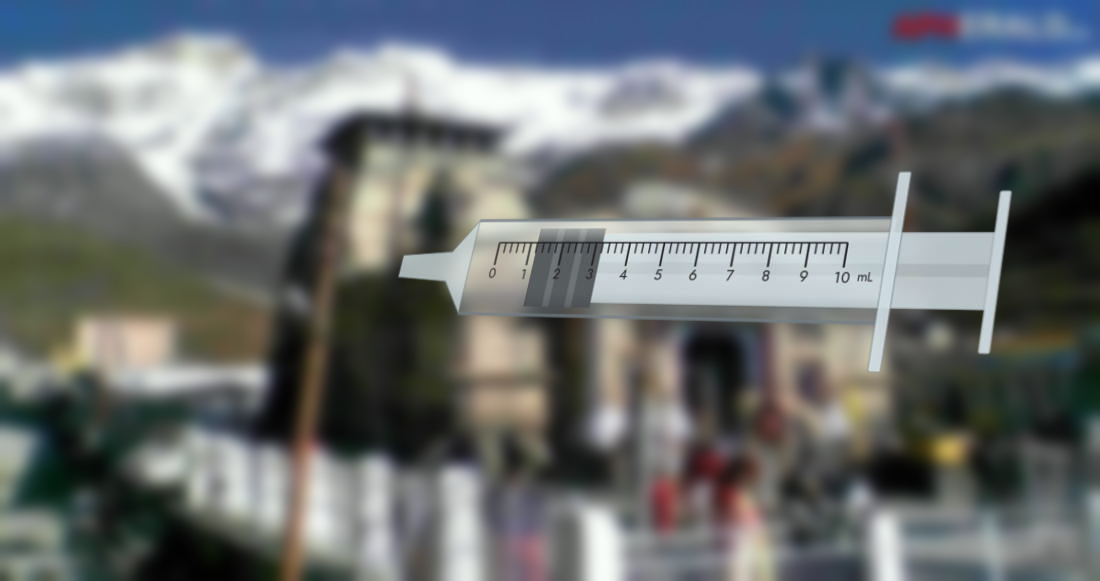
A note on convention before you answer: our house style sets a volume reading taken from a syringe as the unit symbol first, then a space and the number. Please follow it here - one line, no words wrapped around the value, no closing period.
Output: mL 1.2
